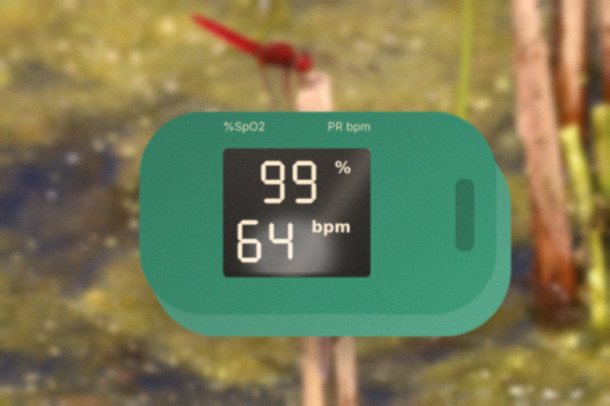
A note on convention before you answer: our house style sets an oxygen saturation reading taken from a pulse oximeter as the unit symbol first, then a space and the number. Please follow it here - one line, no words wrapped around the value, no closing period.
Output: % 99
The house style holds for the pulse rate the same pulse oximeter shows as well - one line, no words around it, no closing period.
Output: bpm 64
